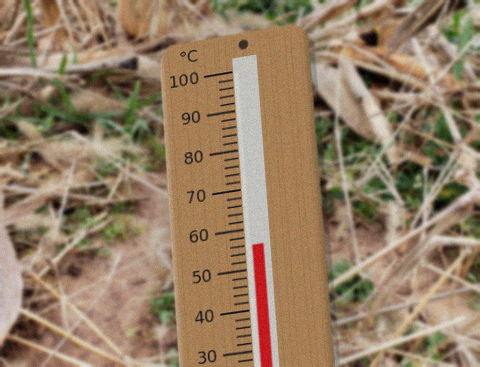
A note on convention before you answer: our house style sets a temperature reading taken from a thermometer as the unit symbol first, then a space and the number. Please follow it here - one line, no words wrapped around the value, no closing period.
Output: °C 56
